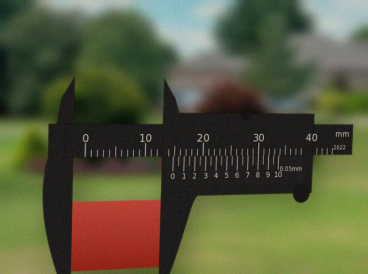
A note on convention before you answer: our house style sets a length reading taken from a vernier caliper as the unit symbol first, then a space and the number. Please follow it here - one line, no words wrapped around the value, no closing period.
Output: mm 14.8
